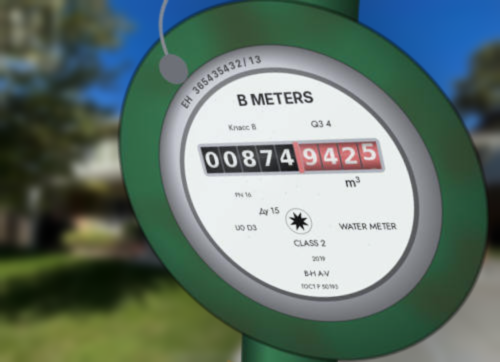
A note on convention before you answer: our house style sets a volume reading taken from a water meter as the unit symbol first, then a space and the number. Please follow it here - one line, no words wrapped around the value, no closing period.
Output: m³ 874.9425
